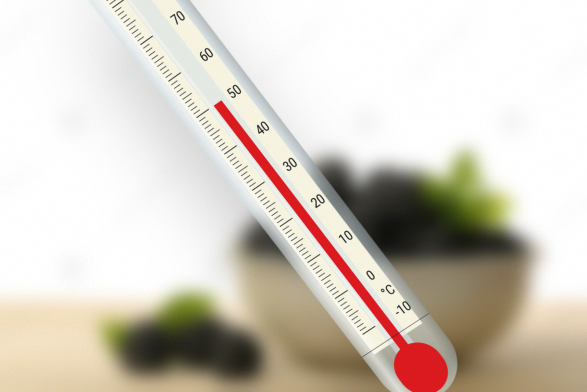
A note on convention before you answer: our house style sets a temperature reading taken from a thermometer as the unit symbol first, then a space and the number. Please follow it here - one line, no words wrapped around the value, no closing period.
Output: °C 50
